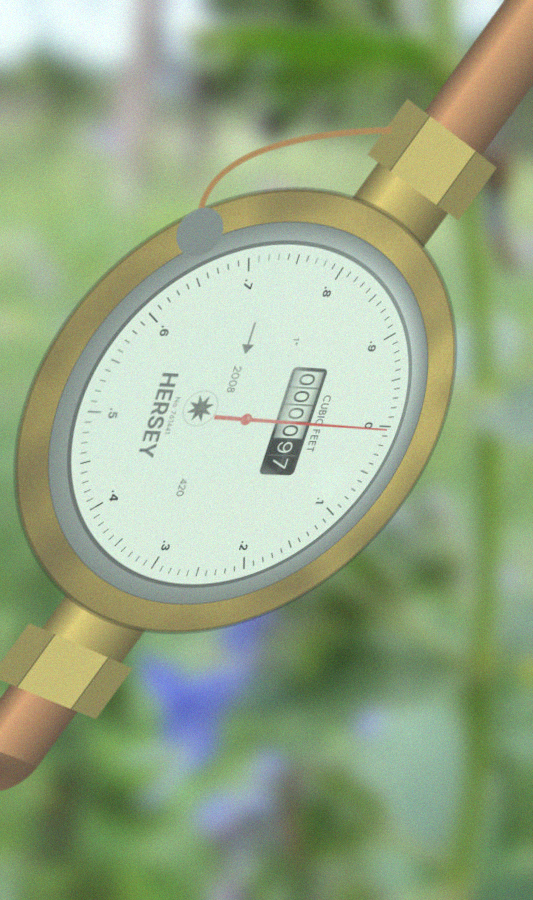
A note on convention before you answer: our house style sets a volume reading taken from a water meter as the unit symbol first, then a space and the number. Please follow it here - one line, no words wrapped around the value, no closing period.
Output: ft³ 97.00
